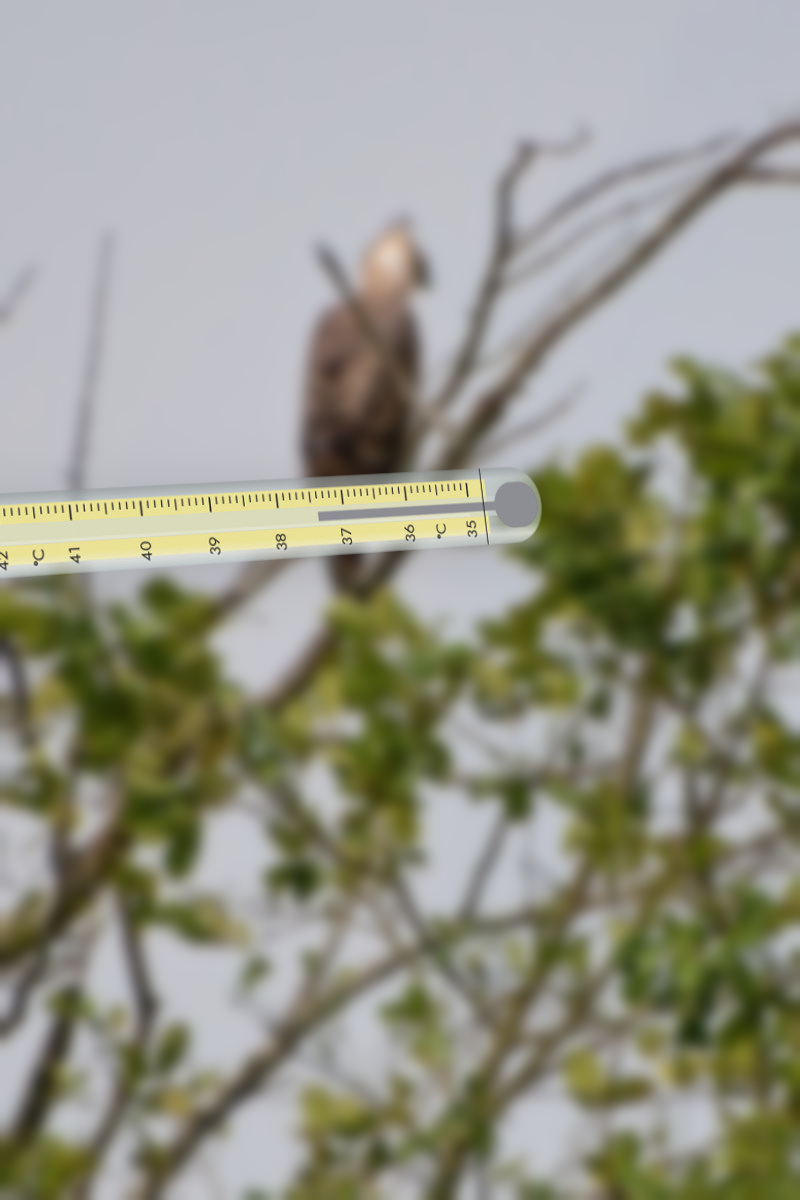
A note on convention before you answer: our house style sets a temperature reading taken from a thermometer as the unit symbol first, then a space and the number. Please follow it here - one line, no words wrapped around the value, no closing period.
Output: °C 37.4
